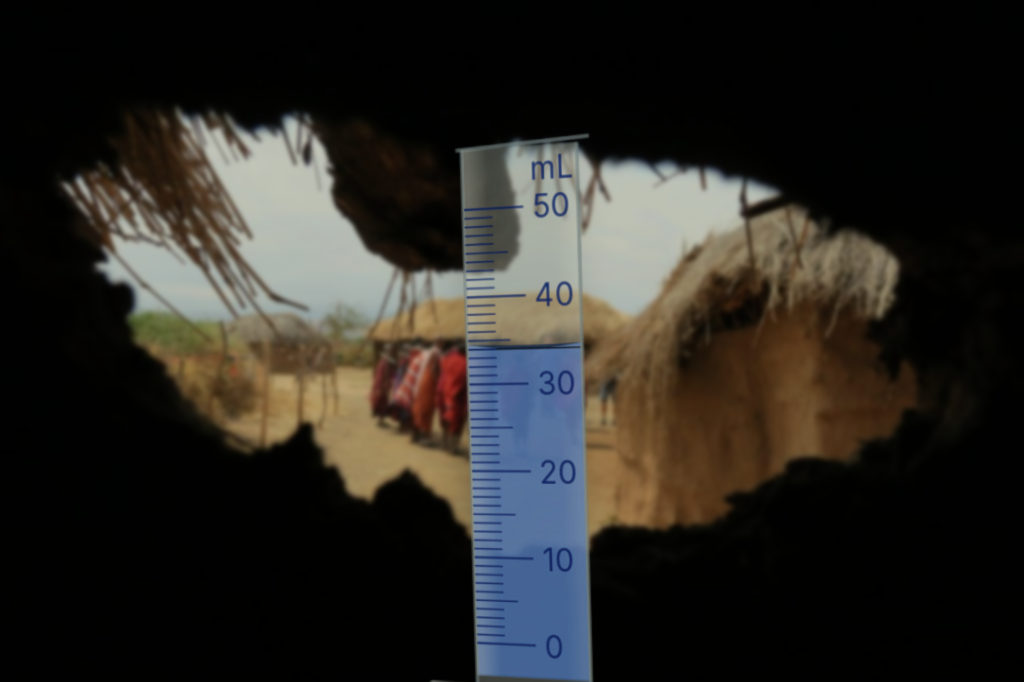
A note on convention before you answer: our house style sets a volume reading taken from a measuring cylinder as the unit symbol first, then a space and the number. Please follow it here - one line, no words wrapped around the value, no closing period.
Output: mL 34
